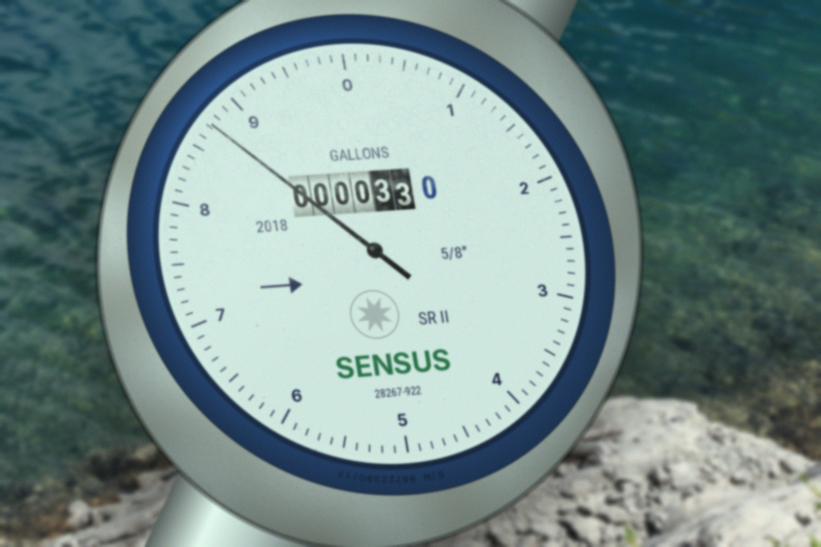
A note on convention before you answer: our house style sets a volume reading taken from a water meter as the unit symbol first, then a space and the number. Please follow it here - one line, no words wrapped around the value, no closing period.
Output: gal 328.7
